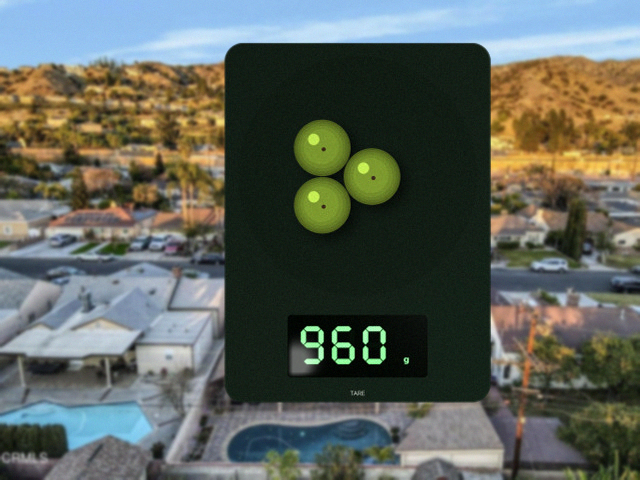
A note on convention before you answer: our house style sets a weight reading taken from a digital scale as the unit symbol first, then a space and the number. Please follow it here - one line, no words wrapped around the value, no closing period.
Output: g 960
